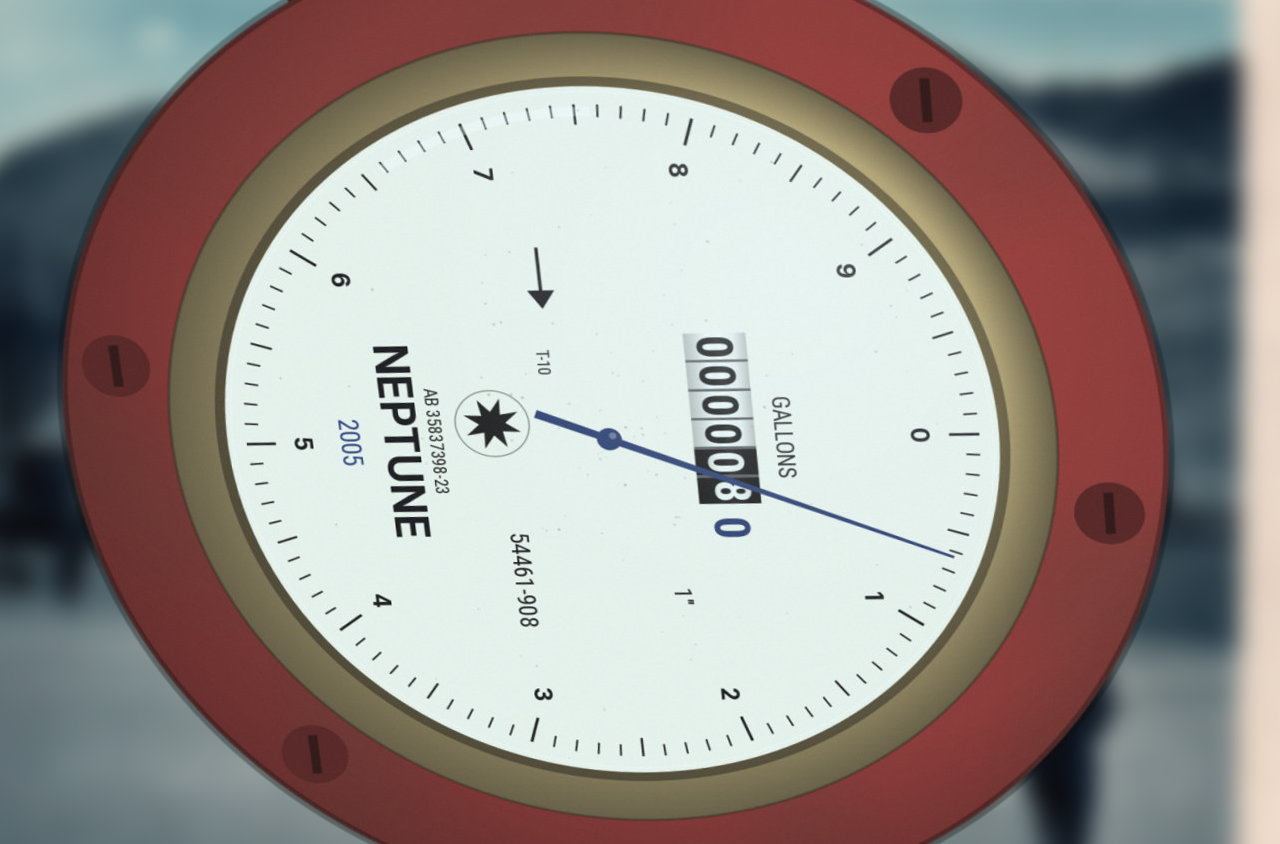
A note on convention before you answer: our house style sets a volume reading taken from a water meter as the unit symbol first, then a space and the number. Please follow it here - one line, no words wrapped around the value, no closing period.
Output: gal 80.6
